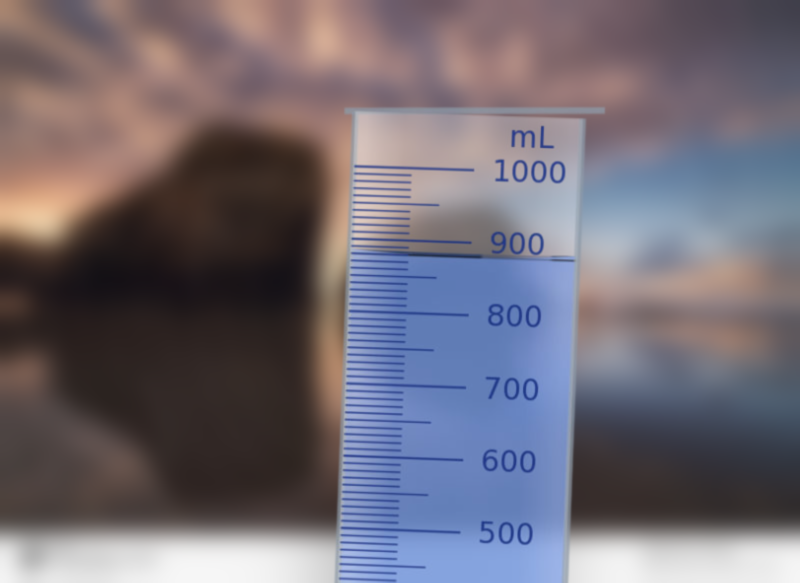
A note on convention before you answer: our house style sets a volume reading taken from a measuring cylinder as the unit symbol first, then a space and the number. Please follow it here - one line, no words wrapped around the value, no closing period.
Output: mL 880
